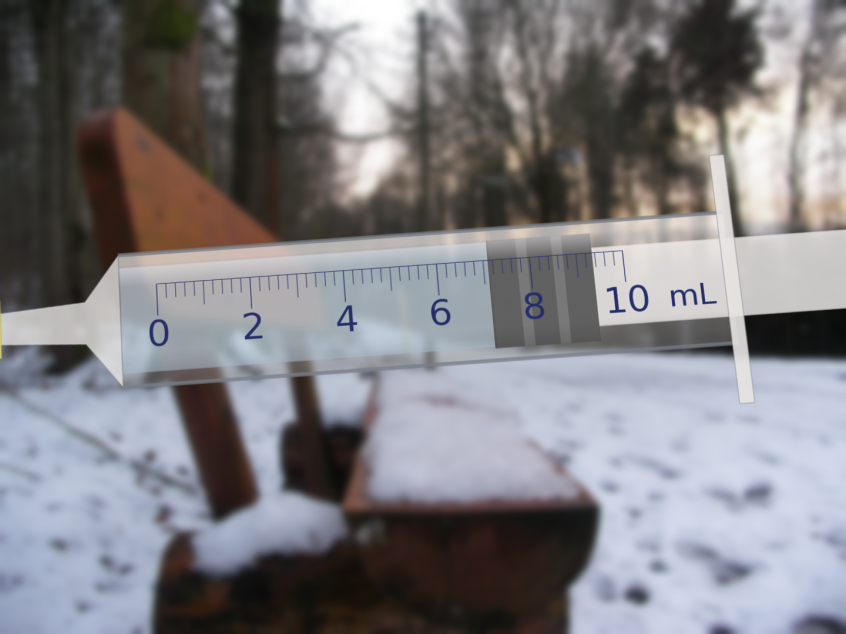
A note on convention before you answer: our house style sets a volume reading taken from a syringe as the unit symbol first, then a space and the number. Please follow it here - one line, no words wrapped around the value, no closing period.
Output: mL 7.1
